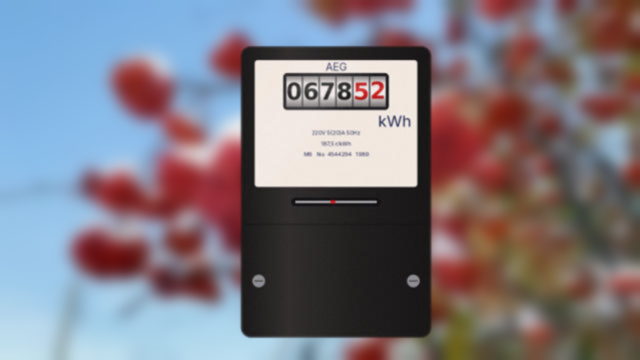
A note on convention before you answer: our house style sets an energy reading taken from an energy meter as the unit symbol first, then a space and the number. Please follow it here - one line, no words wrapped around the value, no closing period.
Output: kWh 678.52
